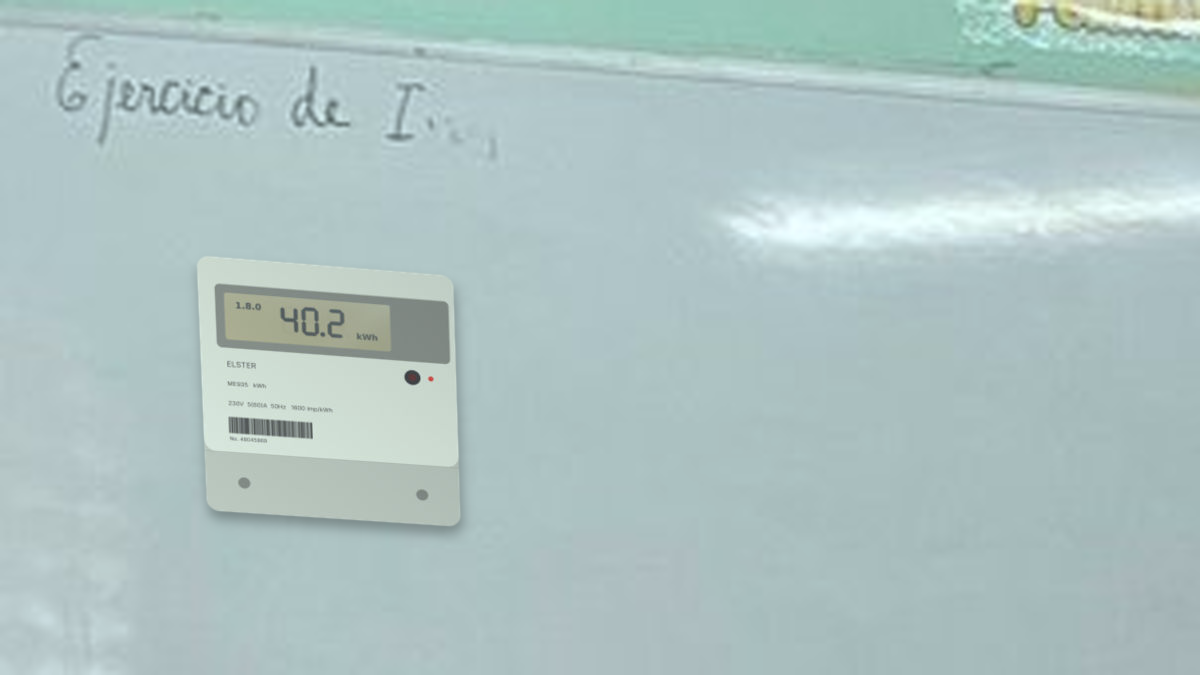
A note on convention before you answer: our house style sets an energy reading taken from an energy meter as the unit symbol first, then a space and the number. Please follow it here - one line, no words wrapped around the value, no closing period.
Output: kWh 40.2
